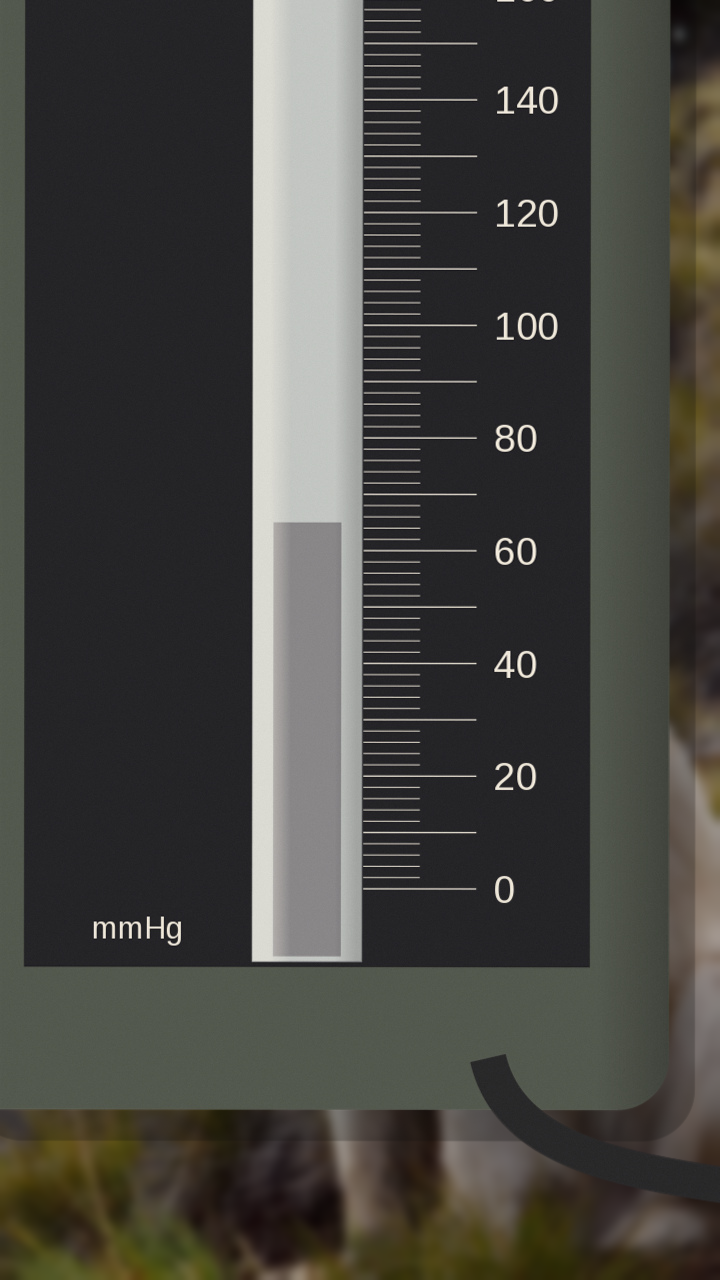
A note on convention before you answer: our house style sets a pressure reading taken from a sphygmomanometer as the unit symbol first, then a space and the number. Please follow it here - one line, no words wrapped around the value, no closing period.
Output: mmHg 65
